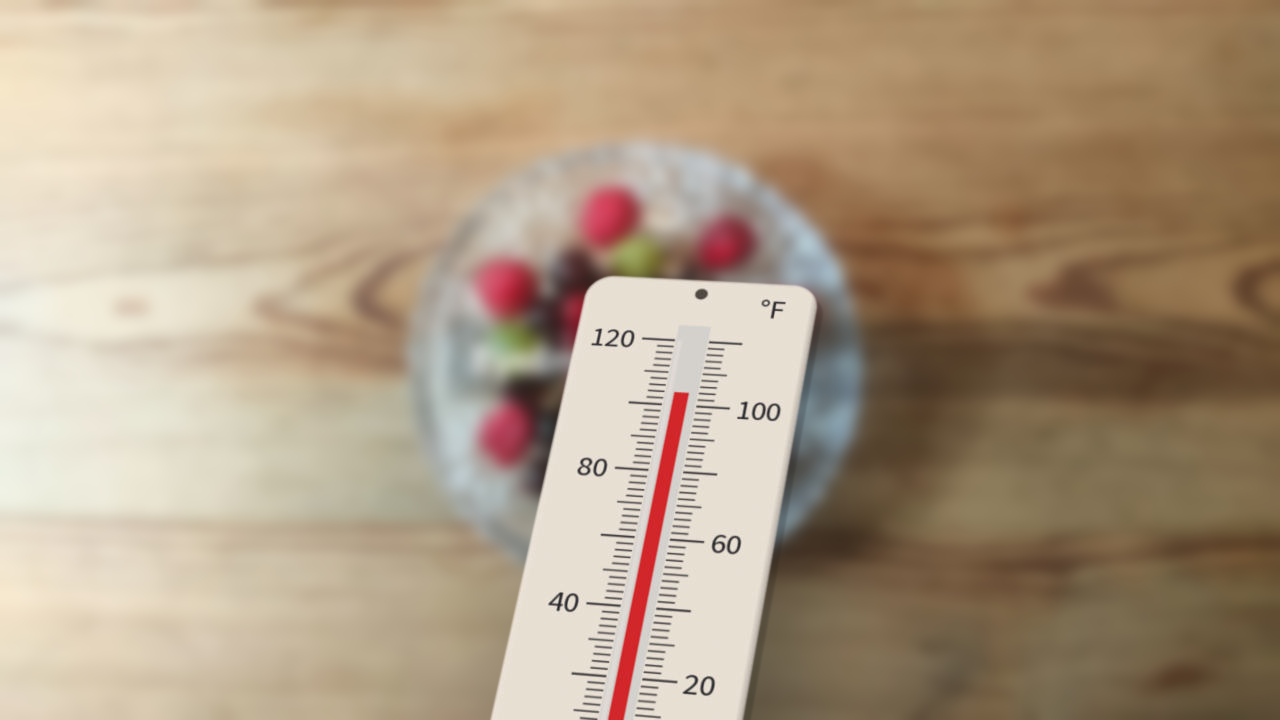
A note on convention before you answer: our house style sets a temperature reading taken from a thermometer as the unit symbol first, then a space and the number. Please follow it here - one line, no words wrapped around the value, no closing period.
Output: °F 104
